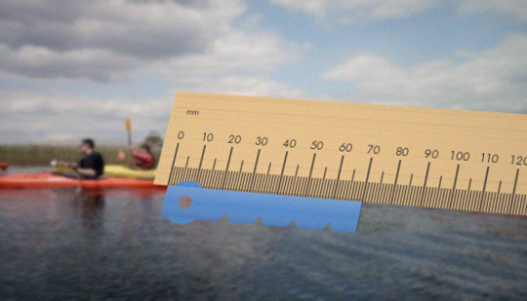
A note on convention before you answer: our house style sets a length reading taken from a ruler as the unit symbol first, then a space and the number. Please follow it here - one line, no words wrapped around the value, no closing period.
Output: mm 70
